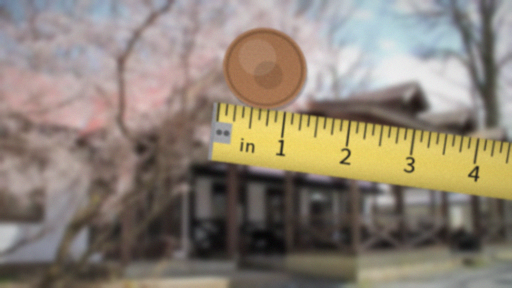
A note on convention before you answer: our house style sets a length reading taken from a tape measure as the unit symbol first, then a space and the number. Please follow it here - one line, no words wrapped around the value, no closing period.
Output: in 1.25
